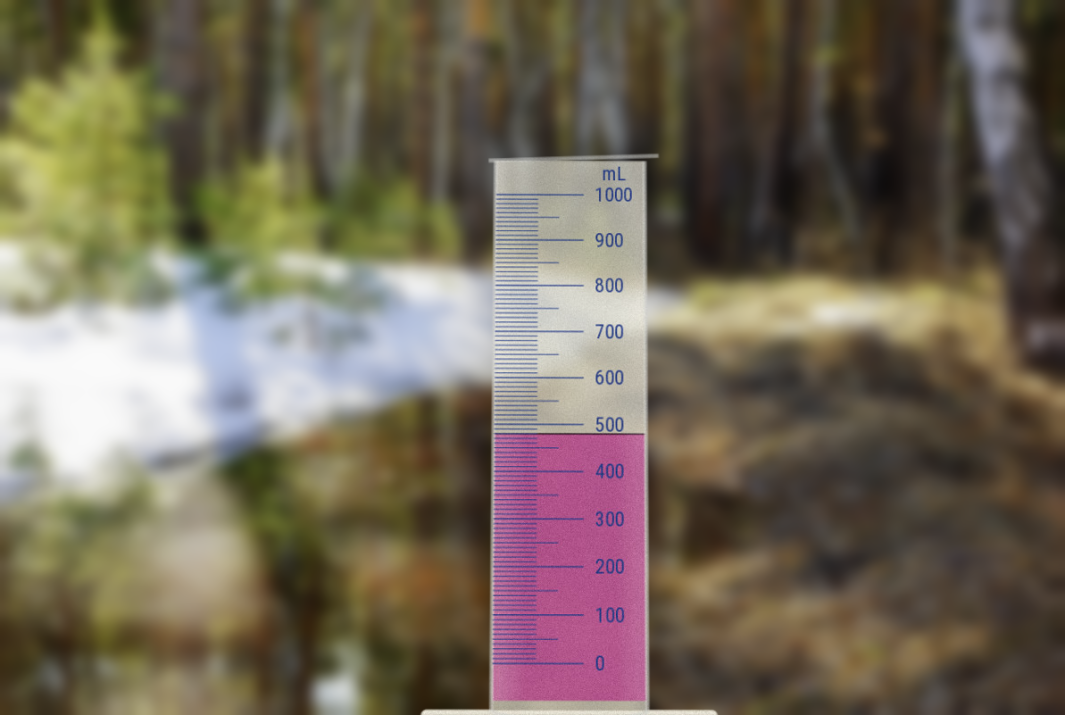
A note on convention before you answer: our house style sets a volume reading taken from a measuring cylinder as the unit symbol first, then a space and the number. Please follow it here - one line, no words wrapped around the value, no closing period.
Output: mL 480
